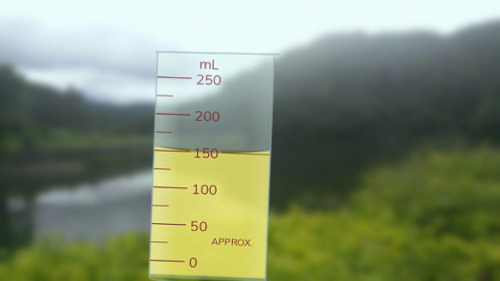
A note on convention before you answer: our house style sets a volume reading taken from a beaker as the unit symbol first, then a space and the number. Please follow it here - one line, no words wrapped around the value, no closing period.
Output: mL 150
